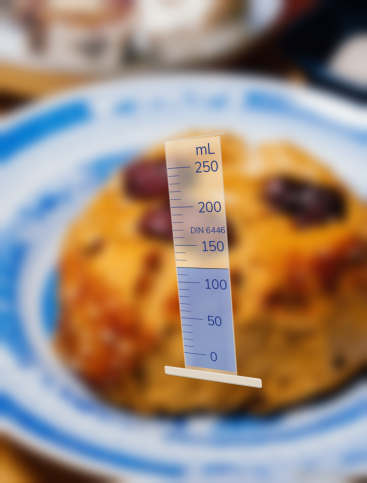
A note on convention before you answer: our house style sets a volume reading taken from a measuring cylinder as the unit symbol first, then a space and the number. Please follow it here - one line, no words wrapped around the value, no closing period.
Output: mL 120
